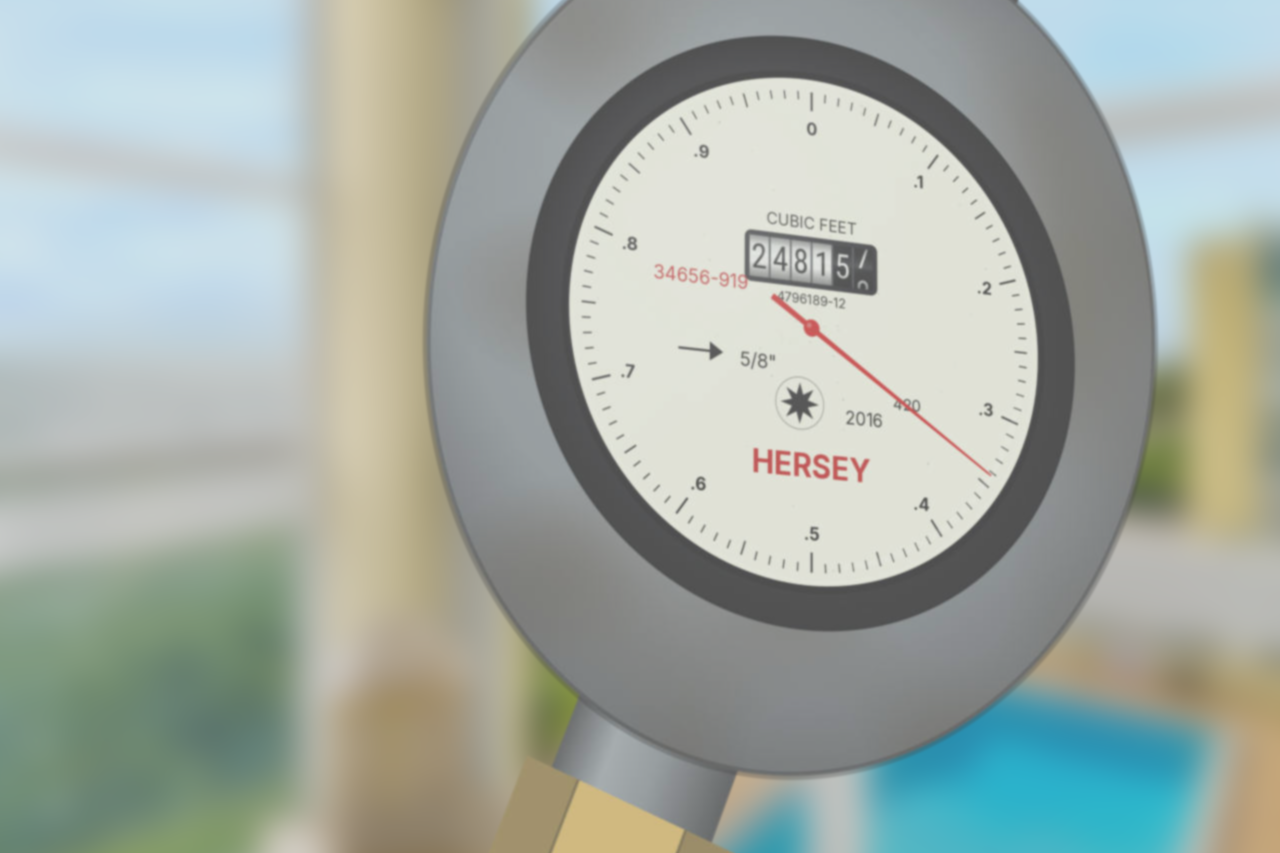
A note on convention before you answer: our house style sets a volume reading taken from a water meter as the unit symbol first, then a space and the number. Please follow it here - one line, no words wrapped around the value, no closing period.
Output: ft³ 248157.34
